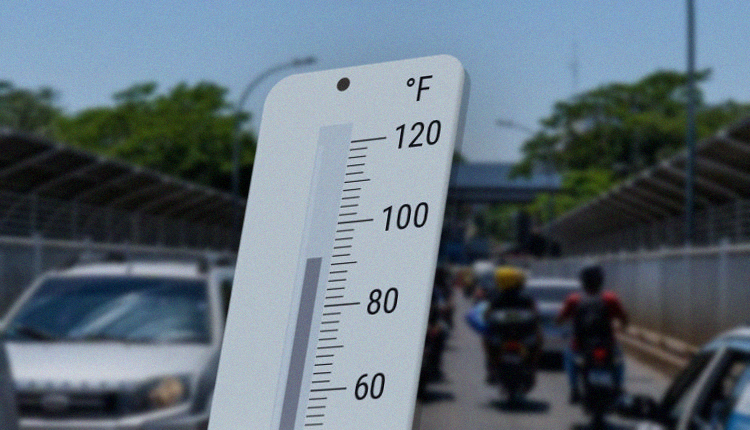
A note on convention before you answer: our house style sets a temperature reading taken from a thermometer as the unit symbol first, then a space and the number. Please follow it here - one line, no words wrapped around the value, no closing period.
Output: °F 92
